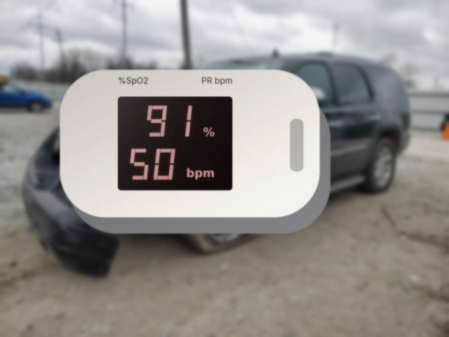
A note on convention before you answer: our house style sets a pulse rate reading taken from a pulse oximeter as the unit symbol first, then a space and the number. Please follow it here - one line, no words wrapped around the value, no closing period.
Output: bpm 50
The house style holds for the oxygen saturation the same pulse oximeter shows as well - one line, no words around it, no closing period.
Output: % 91
